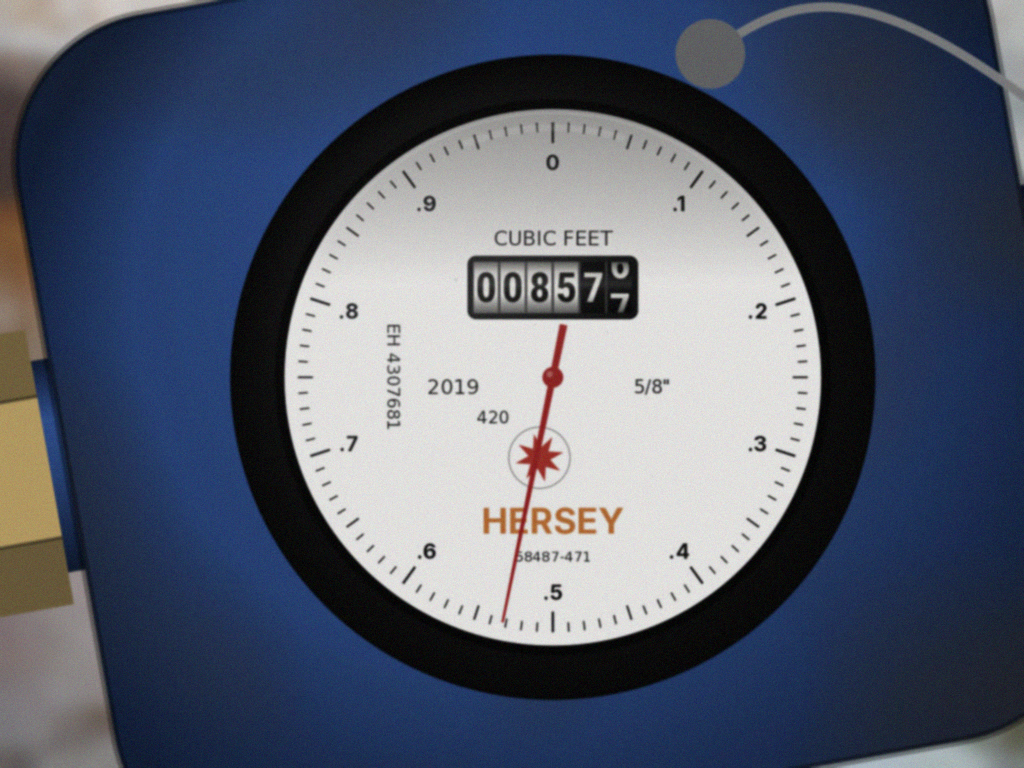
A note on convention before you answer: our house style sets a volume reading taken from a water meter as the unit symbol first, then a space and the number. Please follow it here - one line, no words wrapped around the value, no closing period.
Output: ft³ 8576.53
